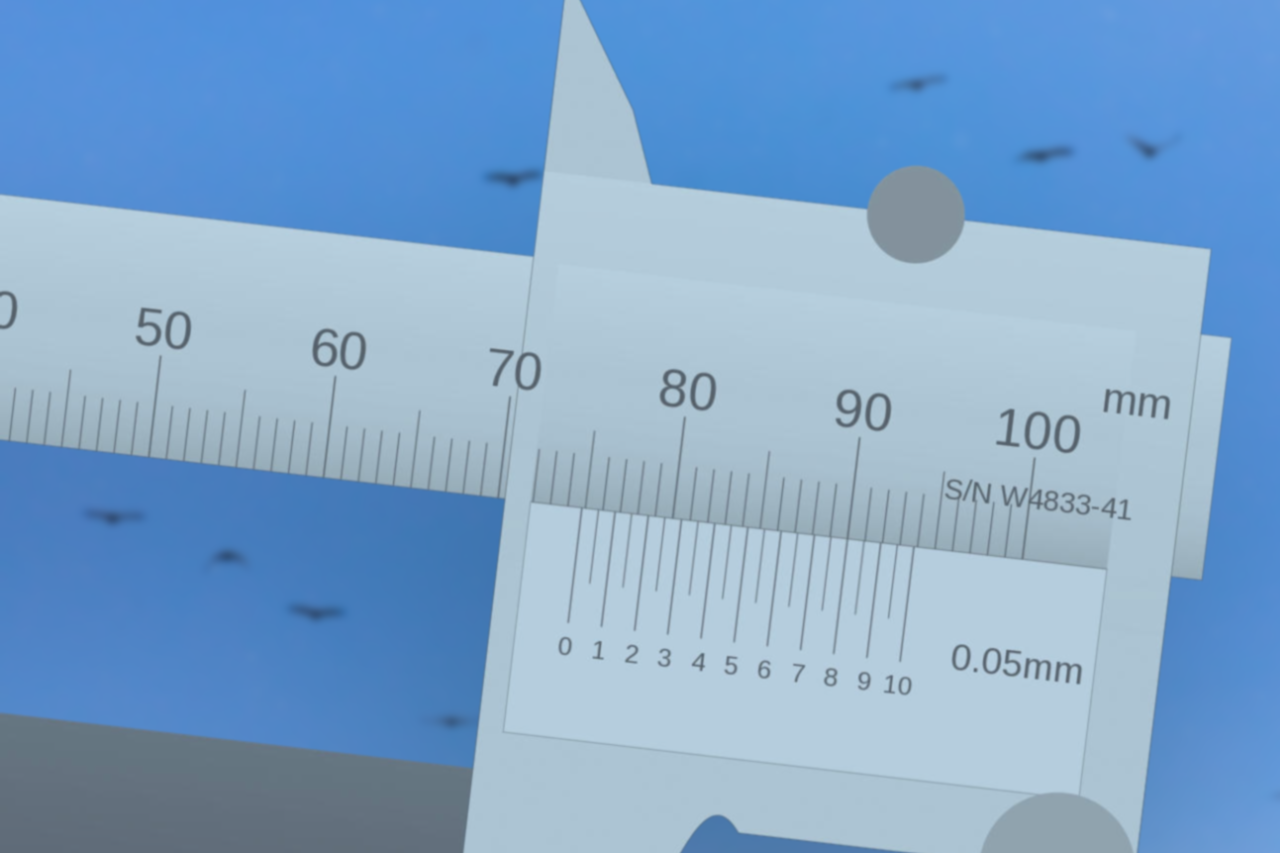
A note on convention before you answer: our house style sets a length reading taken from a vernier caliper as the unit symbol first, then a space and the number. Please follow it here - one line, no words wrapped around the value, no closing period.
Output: mm 74.8
